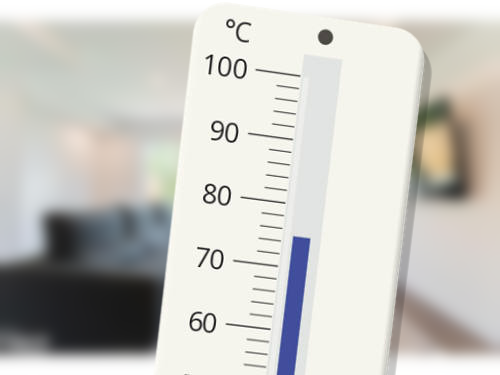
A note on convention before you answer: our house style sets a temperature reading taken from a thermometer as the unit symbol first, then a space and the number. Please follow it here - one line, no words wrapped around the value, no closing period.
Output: °C 75
